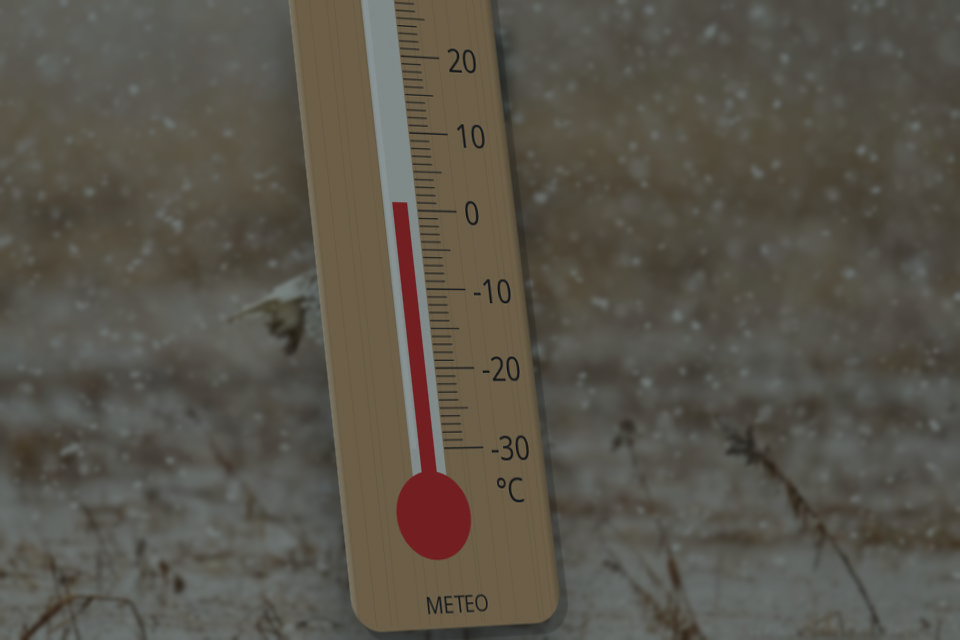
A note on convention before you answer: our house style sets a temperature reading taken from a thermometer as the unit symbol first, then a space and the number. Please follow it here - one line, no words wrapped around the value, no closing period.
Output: °C 1
